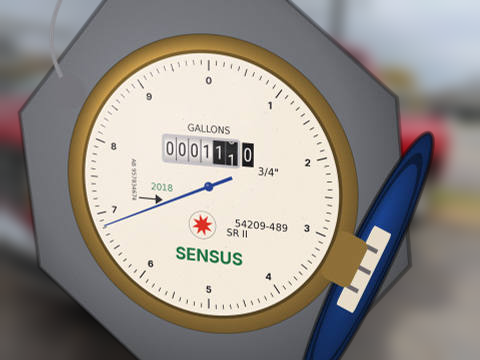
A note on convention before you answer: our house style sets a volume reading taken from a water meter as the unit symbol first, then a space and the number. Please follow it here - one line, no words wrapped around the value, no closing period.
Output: gal 1106.8
